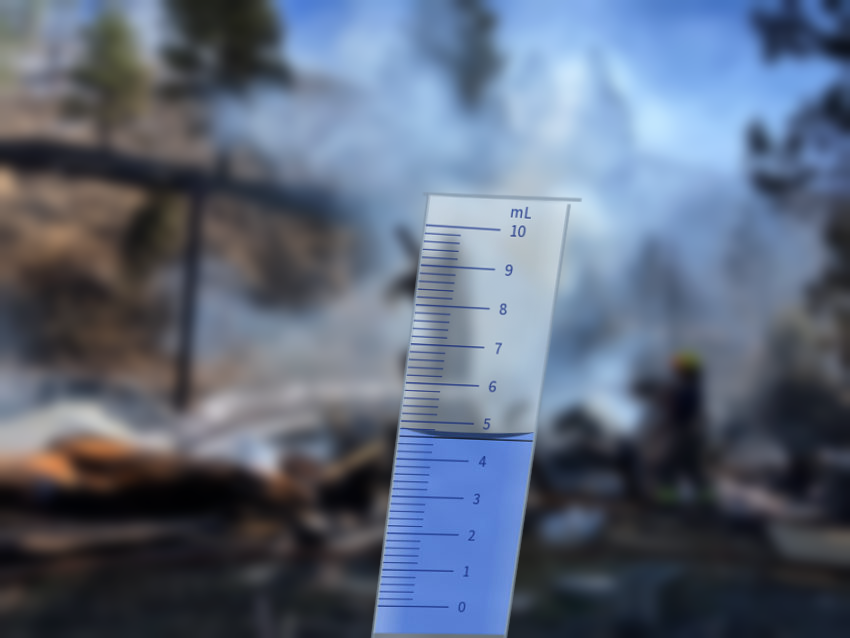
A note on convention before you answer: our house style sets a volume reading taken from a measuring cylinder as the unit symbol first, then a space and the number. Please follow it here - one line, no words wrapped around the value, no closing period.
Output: mL 4.6
